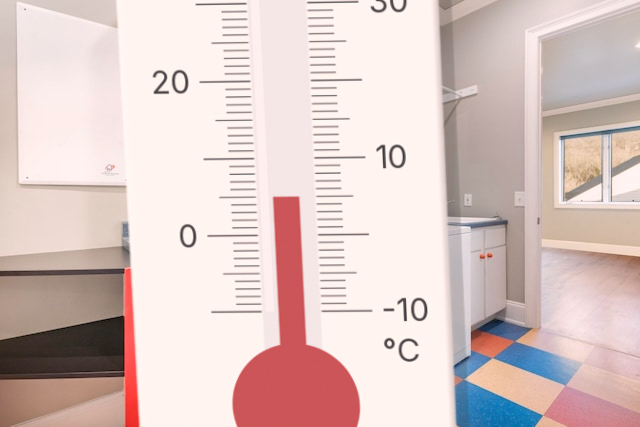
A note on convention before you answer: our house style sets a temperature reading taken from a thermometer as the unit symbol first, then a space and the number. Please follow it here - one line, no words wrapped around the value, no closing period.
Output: °C 5
